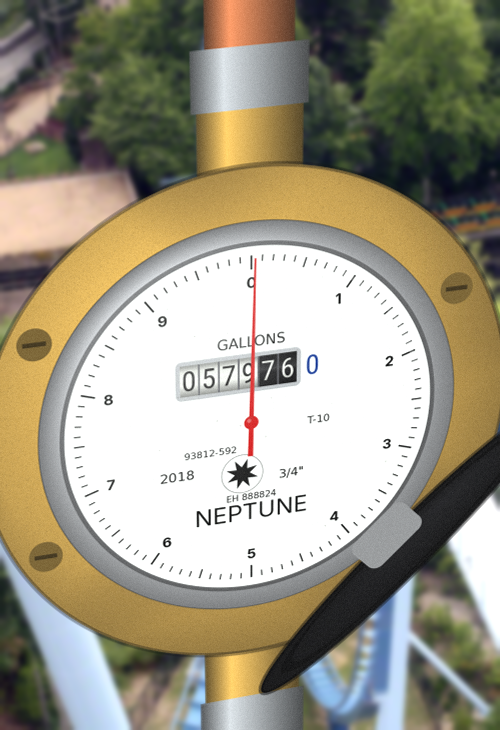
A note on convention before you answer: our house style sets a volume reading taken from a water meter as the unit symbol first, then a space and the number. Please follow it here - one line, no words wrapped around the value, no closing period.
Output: gal 579760.0
